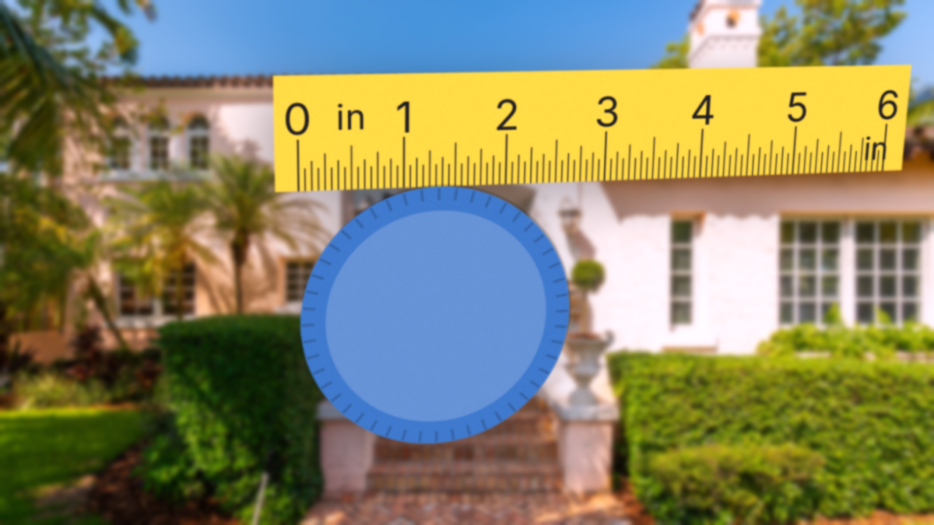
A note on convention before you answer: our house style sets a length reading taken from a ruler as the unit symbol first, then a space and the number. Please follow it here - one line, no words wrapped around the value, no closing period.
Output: in 2.6875
